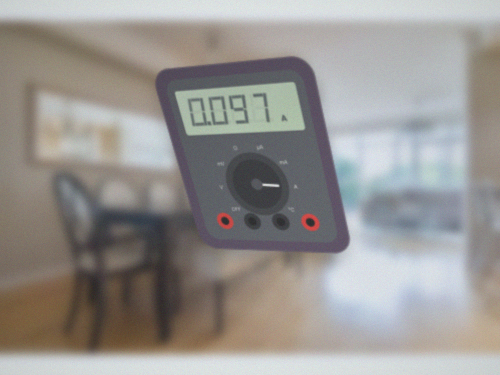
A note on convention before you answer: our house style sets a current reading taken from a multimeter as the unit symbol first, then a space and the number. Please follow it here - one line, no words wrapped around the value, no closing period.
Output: A 0.097
